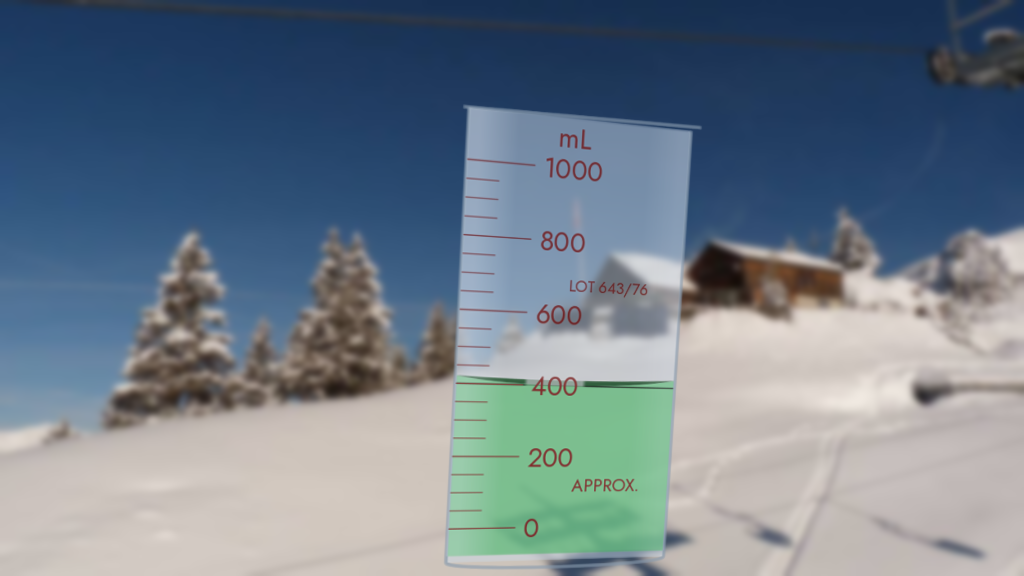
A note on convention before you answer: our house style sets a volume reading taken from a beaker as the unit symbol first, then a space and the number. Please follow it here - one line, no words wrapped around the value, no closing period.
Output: mL 400
